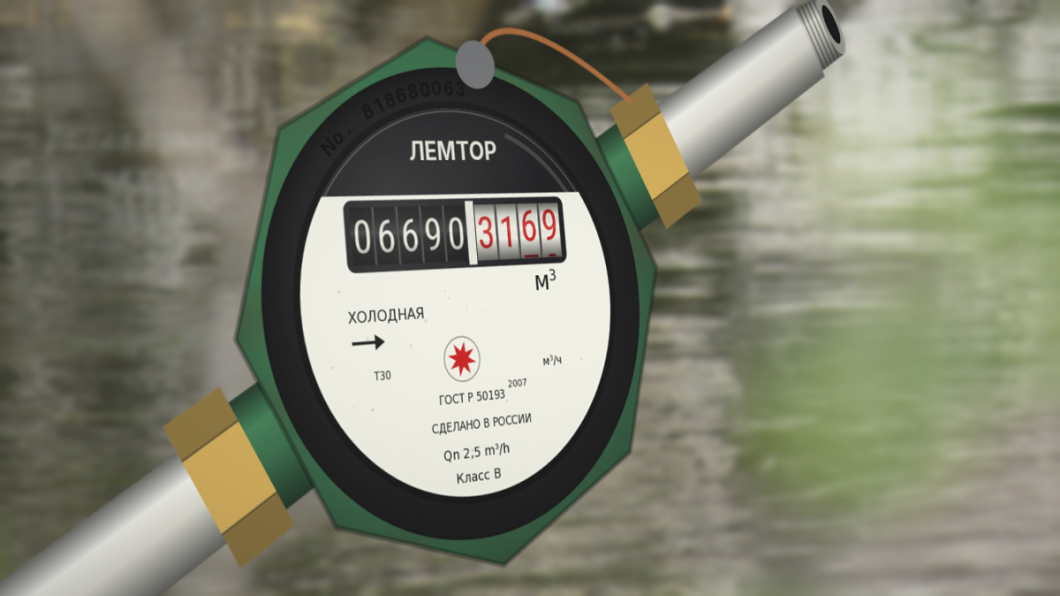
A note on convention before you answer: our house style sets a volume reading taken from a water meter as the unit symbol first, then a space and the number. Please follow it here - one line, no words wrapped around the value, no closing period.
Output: m³ 6690.3169
